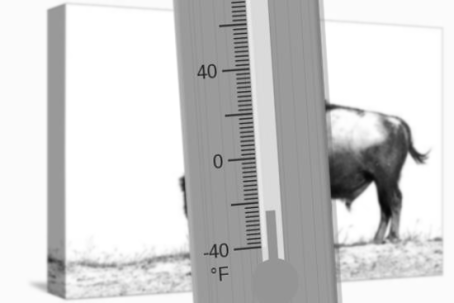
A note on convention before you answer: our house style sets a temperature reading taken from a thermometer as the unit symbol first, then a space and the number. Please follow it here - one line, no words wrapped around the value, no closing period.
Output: °F -24
